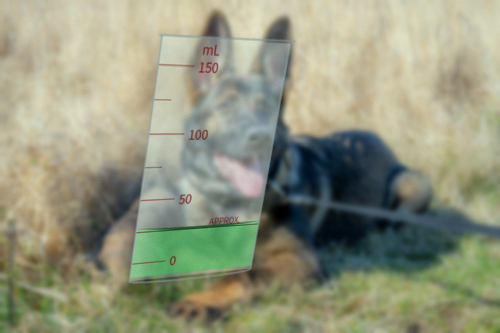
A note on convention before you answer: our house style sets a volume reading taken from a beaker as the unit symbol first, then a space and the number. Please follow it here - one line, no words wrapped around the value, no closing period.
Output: mL 25
